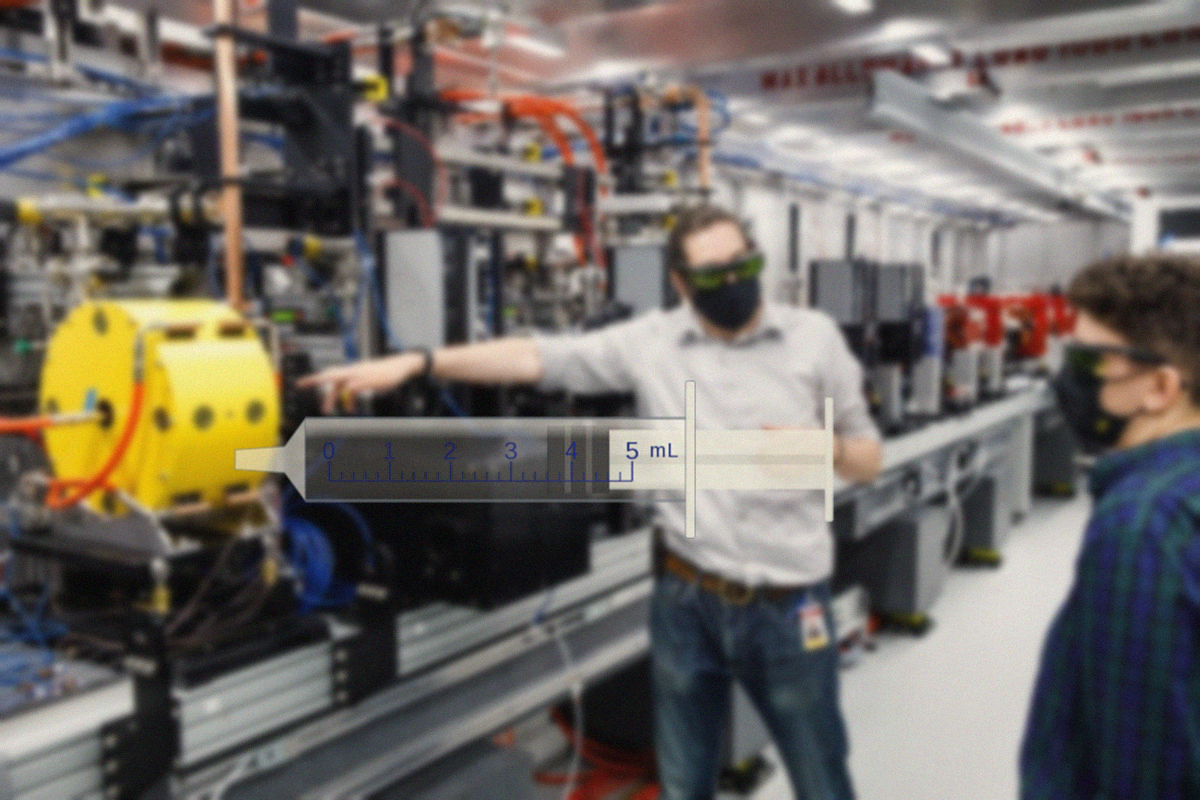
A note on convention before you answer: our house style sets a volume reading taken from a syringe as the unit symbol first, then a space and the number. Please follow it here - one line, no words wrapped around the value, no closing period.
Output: mL 3.6
